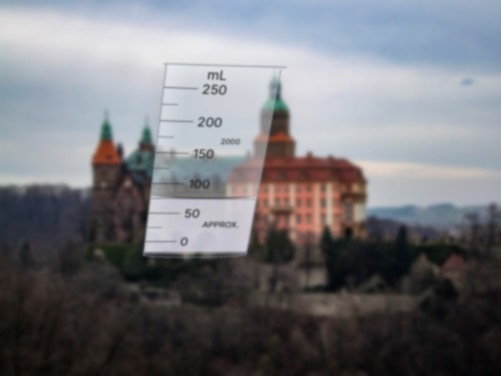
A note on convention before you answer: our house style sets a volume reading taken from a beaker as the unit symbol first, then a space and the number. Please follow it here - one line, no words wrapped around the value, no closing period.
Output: mL 75
